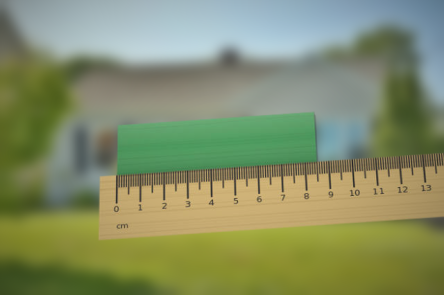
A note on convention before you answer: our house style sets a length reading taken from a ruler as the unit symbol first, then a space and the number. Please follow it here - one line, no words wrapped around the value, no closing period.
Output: cm 8.5
